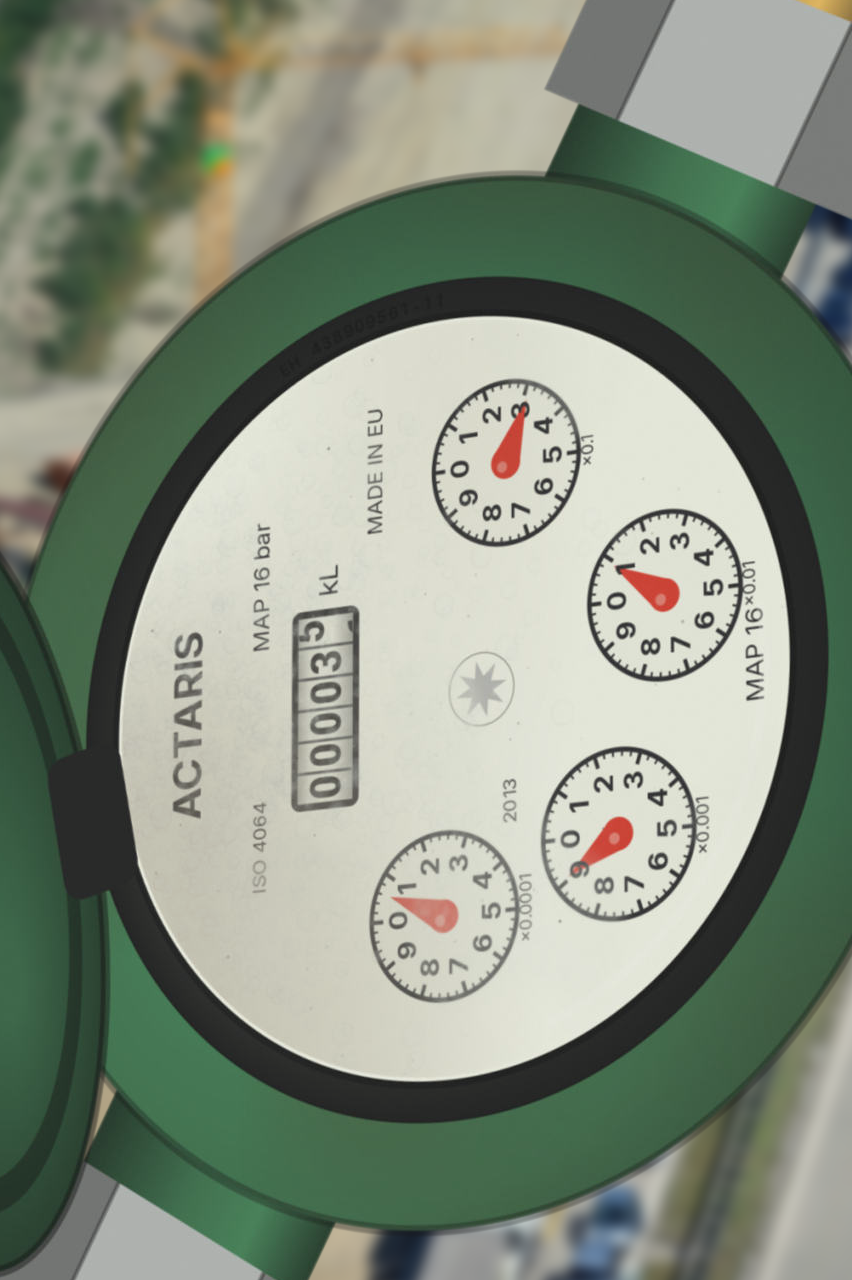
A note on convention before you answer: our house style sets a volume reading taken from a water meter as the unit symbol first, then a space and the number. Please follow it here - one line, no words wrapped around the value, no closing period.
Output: kL 35.3090
